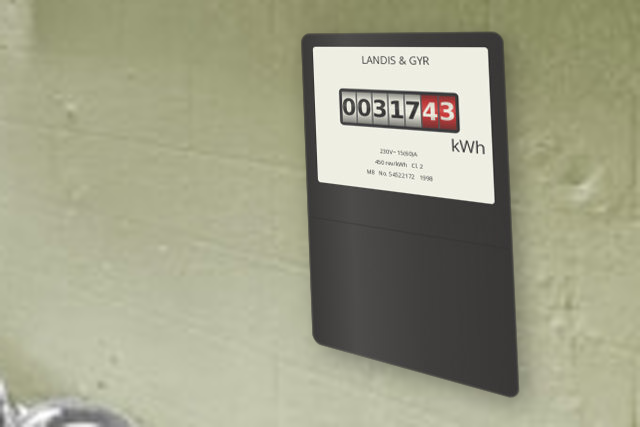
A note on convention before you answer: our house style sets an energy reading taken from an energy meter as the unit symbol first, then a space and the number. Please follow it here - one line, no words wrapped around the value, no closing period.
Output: kWh 317.43
